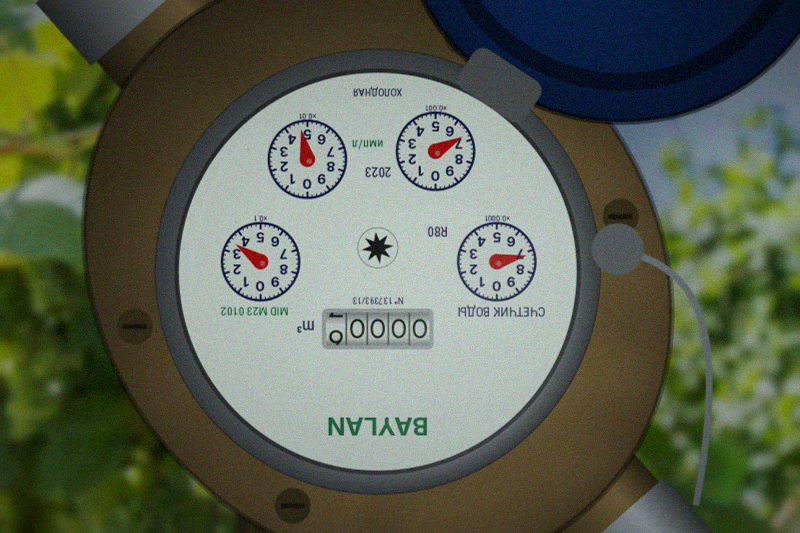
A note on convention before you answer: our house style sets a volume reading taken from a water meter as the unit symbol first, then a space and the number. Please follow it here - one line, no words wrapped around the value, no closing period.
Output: m³ 6.3467
